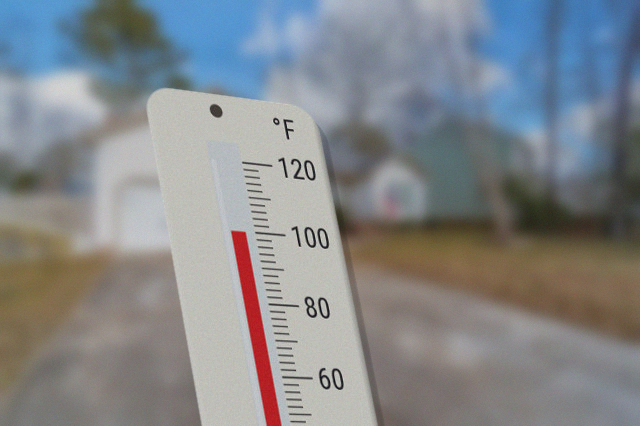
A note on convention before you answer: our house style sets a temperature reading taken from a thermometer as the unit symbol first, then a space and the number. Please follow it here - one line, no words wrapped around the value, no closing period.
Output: °F 100
